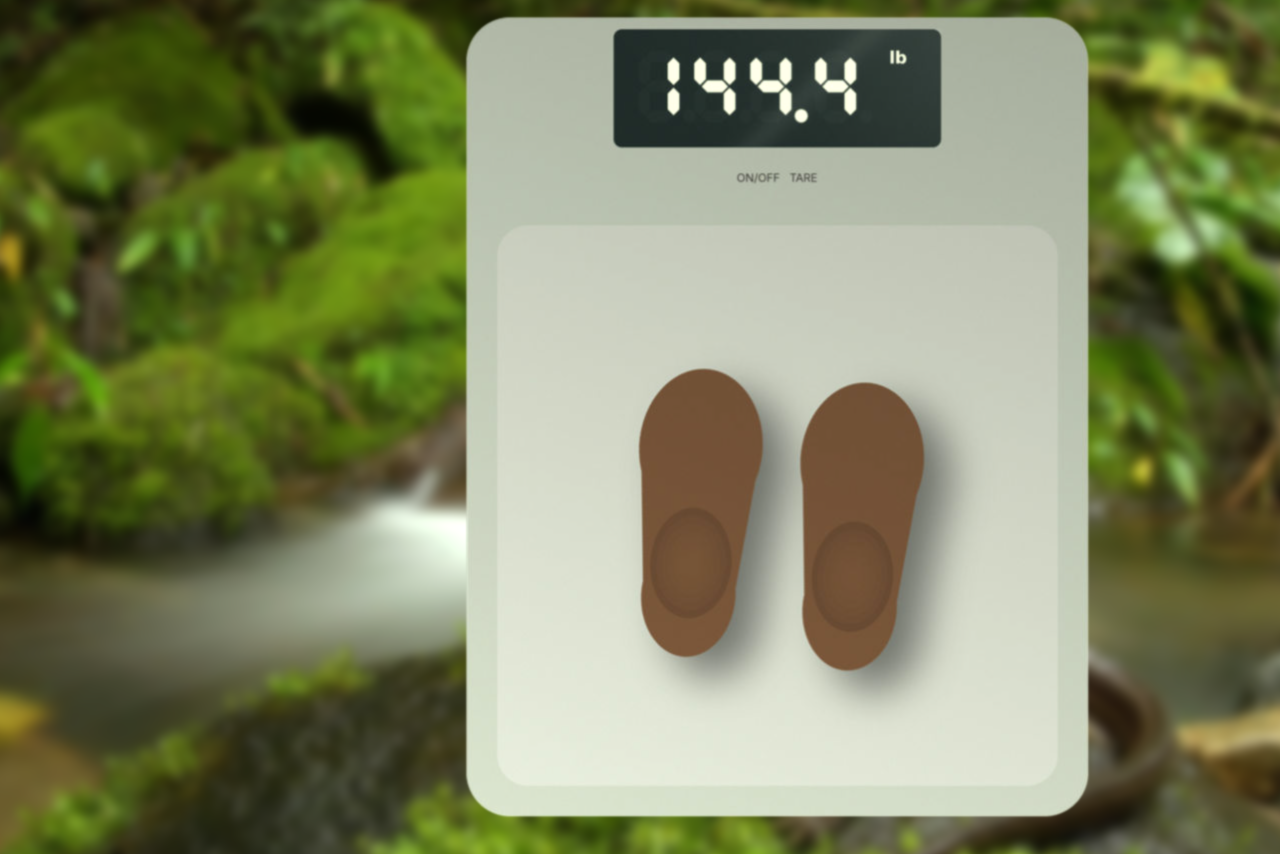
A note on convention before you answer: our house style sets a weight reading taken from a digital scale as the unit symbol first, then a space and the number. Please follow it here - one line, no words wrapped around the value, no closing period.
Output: lb 144.4
